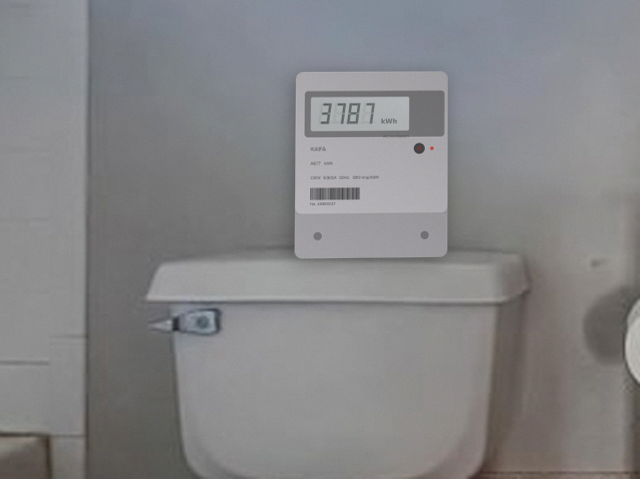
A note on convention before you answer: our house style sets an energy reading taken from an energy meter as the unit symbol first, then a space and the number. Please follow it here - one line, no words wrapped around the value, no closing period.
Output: kWh 3787
